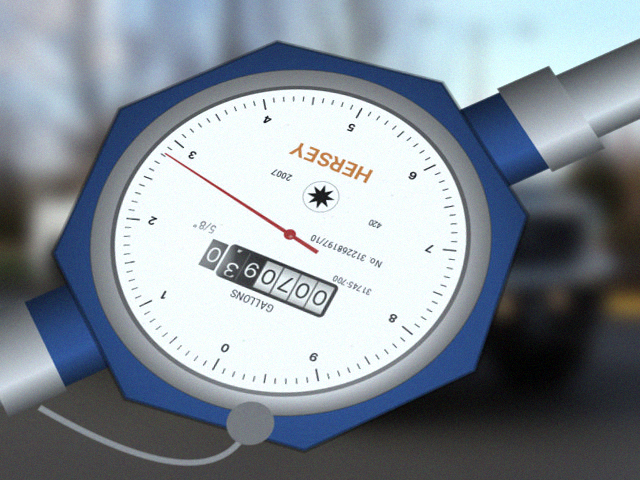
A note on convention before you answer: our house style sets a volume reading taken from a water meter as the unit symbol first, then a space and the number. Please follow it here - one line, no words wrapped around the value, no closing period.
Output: gal 70932.8
